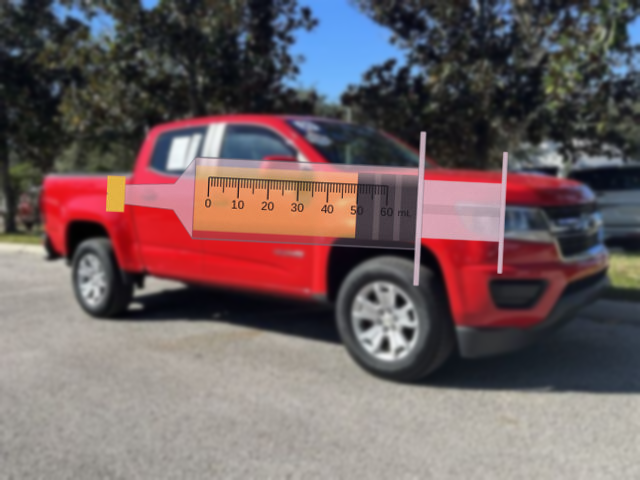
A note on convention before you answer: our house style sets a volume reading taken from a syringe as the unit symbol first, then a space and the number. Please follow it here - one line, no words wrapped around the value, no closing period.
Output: mL 50
